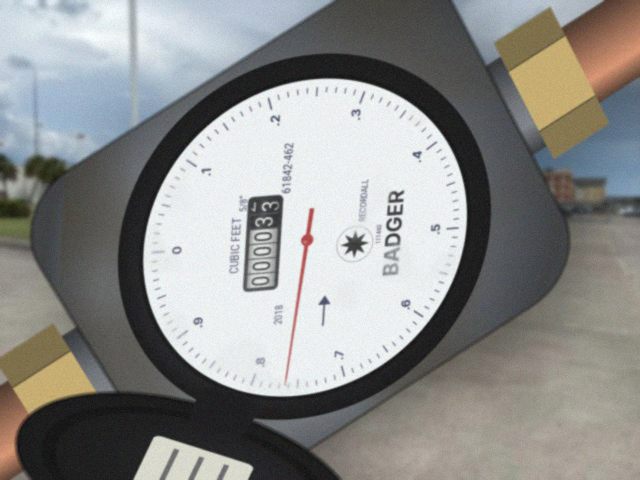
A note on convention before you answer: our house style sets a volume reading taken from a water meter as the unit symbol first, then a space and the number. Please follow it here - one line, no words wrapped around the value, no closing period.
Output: ft³ 32.76
